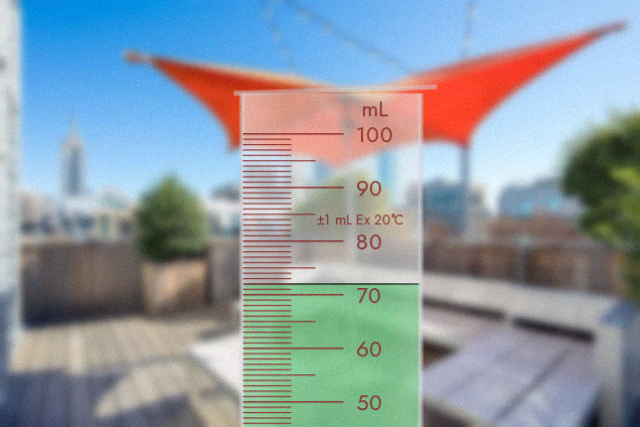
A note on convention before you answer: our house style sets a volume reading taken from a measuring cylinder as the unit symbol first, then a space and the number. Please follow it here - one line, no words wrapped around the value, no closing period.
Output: mL 72
